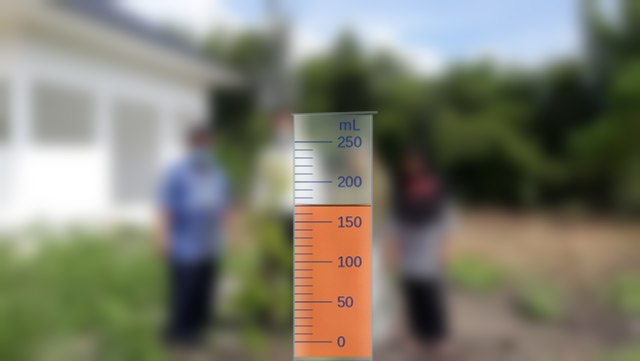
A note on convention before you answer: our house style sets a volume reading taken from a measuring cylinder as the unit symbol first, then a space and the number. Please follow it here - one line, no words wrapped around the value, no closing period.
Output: mL 170
